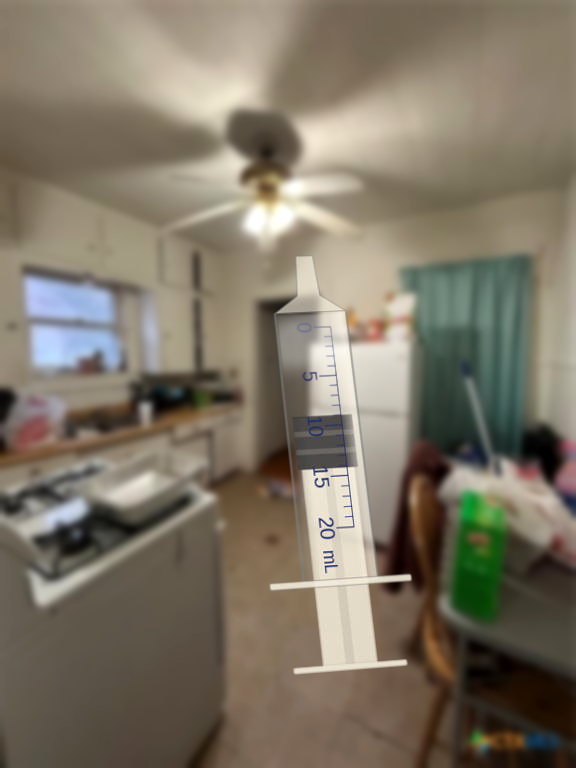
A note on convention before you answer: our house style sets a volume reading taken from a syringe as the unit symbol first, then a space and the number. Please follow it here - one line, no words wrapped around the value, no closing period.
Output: mL 9
